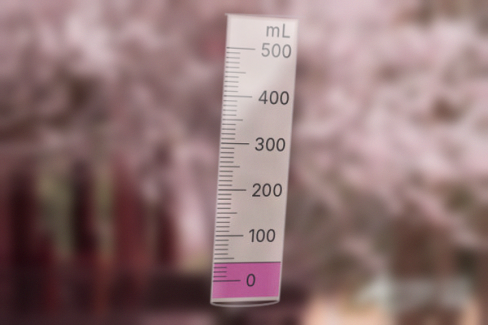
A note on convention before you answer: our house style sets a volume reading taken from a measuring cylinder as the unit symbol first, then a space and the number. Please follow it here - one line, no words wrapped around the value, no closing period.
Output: mL 40
